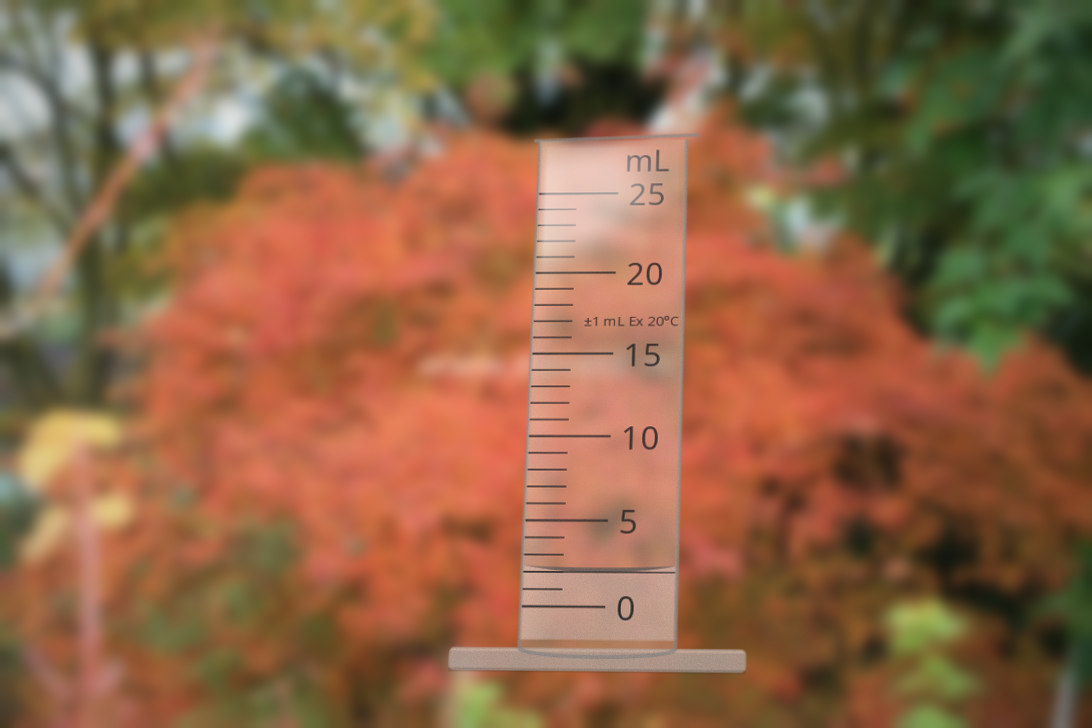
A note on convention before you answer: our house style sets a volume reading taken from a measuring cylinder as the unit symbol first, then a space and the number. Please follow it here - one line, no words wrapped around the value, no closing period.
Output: mL 2
